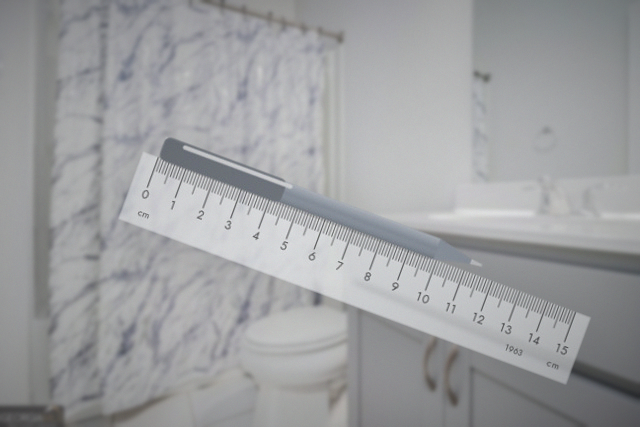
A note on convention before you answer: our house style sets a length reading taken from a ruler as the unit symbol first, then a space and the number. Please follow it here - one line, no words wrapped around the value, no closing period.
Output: cm 11.5
